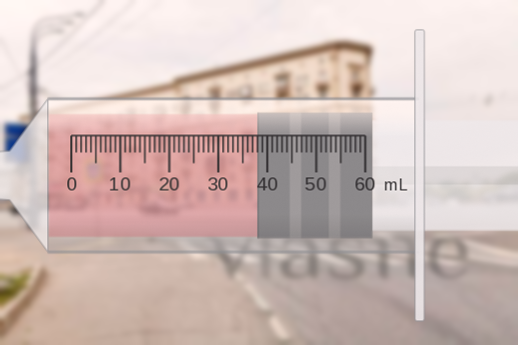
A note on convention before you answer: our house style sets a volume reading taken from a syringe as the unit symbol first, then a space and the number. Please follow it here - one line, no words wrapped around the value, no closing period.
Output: mL 38
